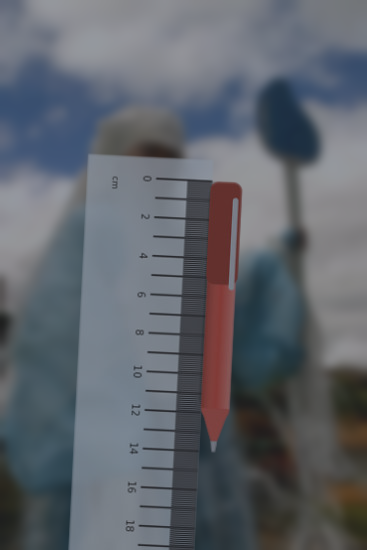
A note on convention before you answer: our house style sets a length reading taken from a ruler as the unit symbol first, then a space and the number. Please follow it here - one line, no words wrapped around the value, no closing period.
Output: cm 14
